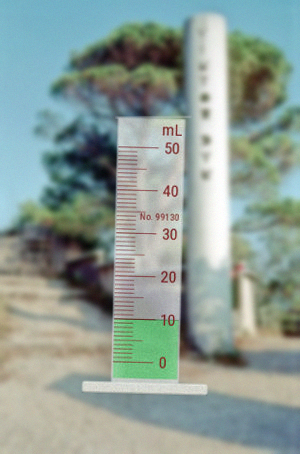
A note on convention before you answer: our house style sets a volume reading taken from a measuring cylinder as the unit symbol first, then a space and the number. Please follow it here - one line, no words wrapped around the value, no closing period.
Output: mL 10
